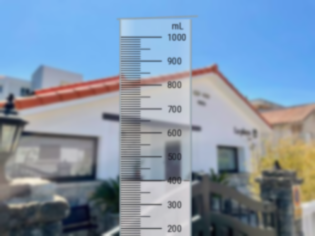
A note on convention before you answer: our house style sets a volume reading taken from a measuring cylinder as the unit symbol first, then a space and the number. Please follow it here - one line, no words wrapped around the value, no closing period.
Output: mL 400
